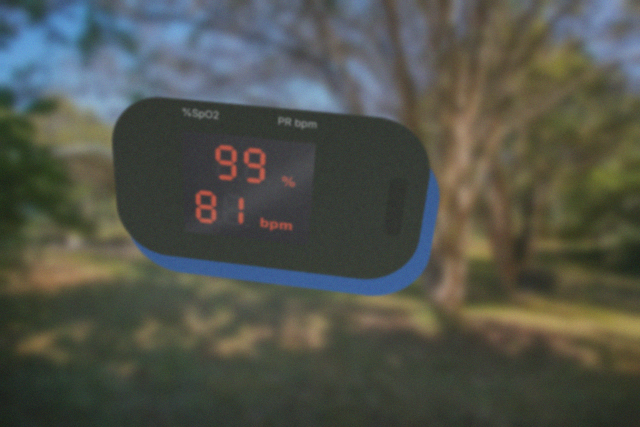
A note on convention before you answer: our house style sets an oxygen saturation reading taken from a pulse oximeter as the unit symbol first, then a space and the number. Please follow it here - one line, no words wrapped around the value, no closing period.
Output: % 99
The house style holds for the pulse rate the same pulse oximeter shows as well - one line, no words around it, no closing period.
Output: bpm 81
